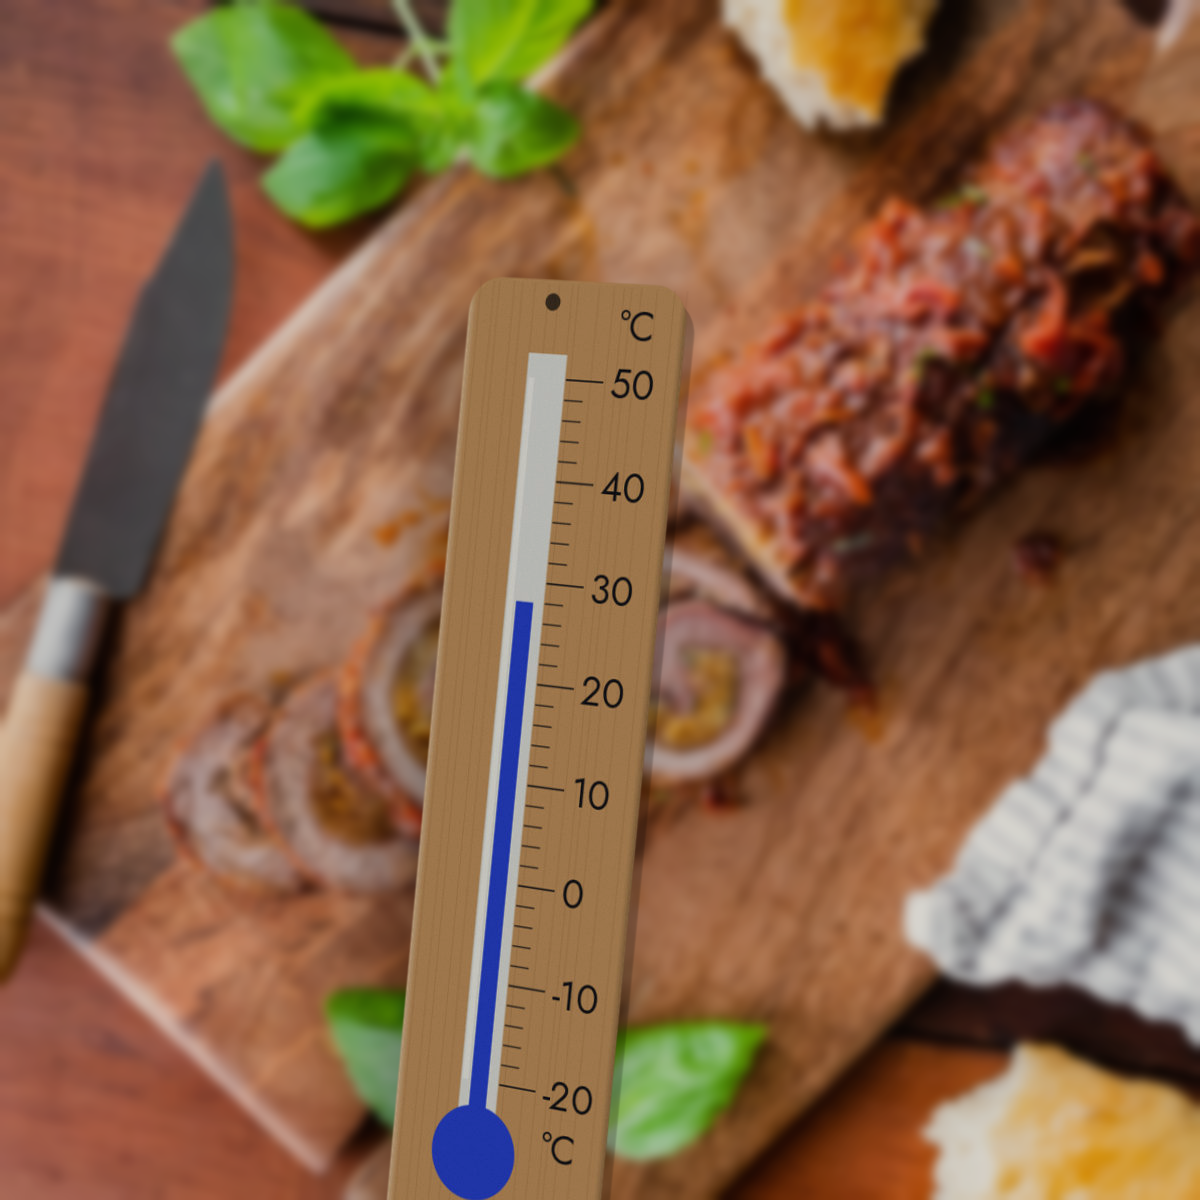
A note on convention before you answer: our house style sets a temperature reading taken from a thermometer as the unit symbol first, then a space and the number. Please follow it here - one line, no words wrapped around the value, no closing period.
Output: °C 28
